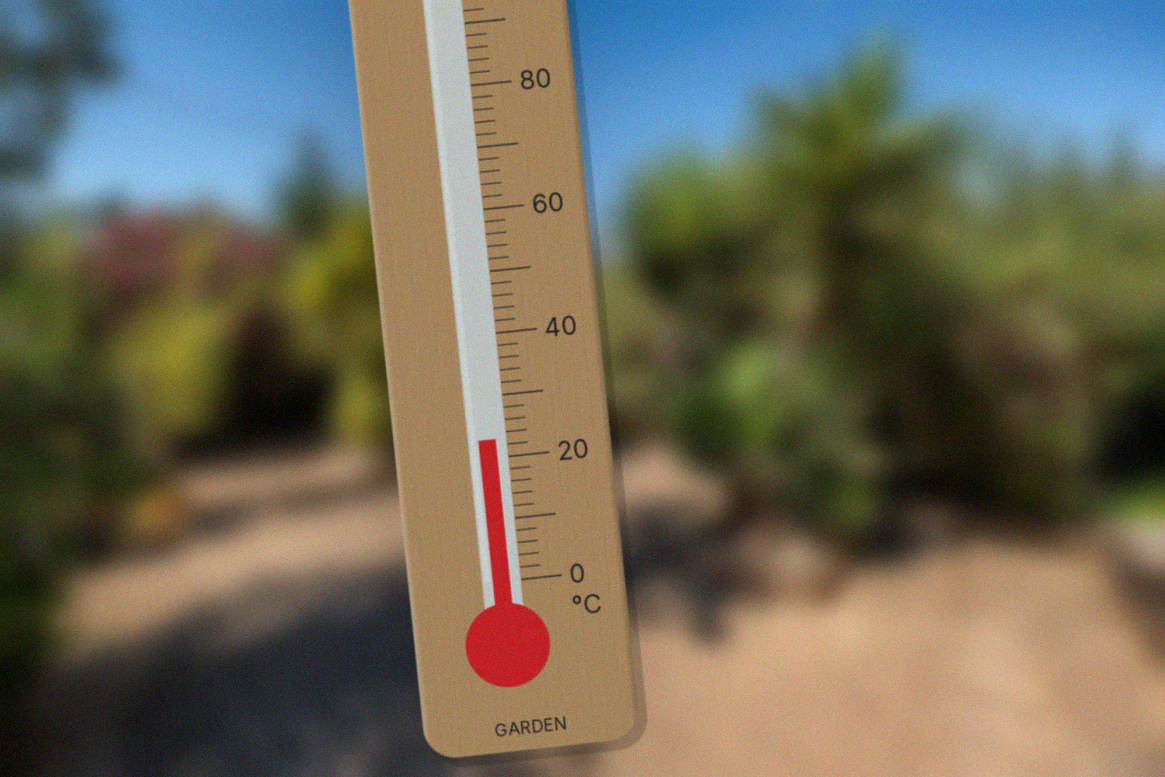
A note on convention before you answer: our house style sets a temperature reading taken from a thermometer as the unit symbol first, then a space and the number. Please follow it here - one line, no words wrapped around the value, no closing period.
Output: °C 23
